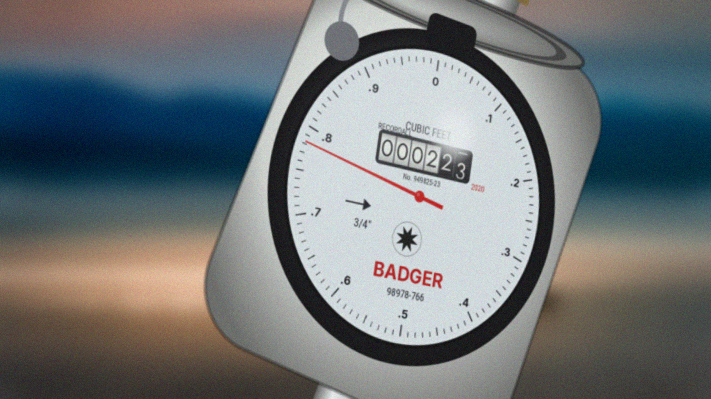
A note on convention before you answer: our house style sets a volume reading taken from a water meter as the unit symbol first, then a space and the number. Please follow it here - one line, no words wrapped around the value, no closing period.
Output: ft³ 222.78
